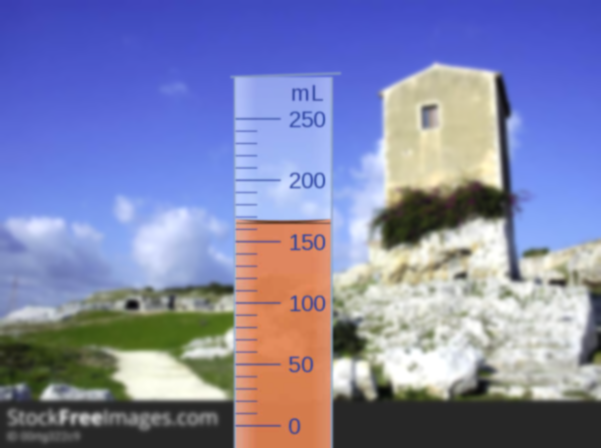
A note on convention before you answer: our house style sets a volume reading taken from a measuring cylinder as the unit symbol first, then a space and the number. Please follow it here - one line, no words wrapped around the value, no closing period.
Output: mL 165
